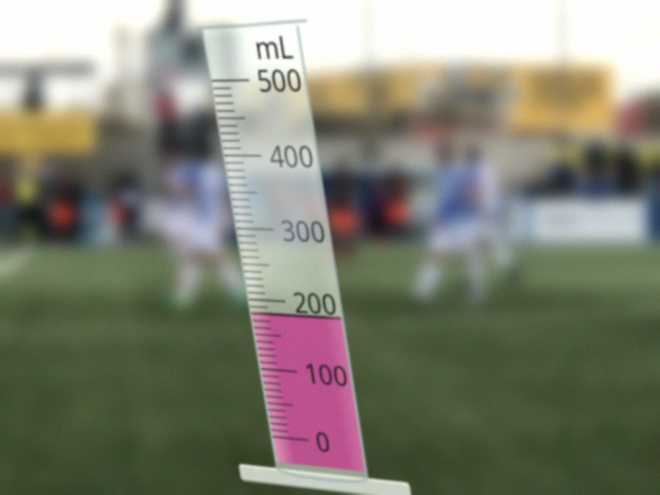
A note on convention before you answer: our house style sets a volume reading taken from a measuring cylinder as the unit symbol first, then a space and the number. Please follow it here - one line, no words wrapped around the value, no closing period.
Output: mL 180
